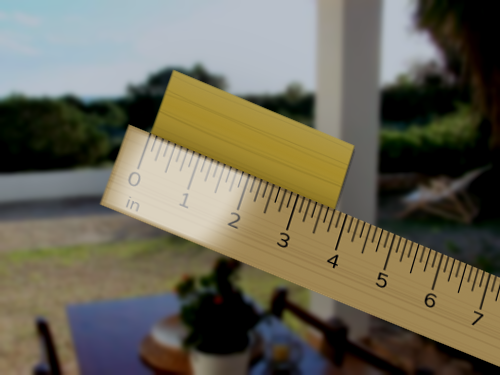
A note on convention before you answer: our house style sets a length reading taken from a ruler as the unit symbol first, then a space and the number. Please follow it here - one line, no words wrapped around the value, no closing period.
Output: in 3.75
